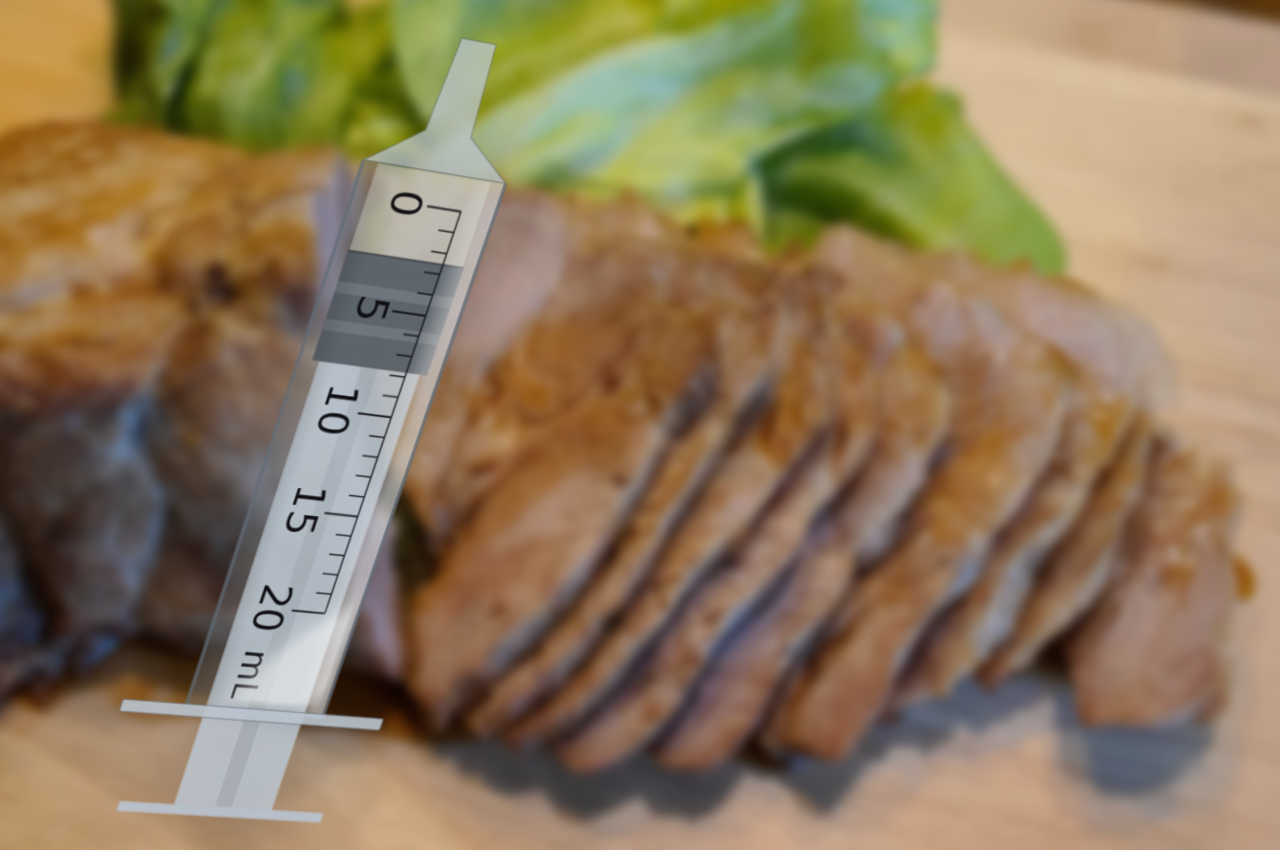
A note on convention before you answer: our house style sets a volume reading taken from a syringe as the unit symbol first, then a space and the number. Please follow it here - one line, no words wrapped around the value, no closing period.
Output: mL 2.5
